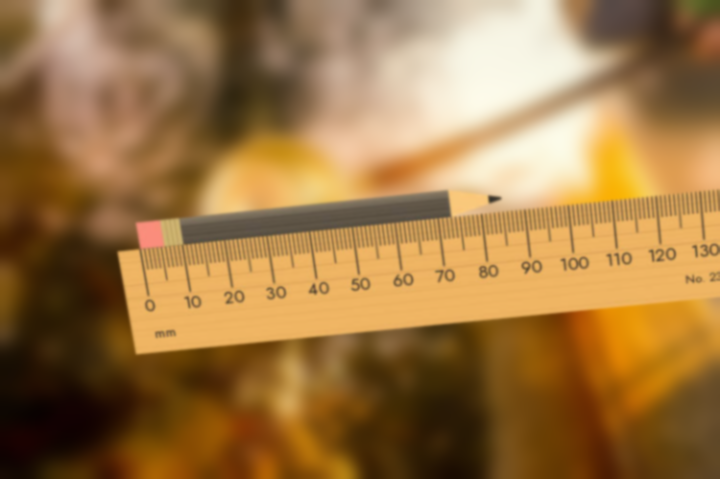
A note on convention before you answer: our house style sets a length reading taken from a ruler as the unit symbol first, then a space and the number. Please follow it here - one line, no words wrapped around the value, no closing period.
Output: mm 85
